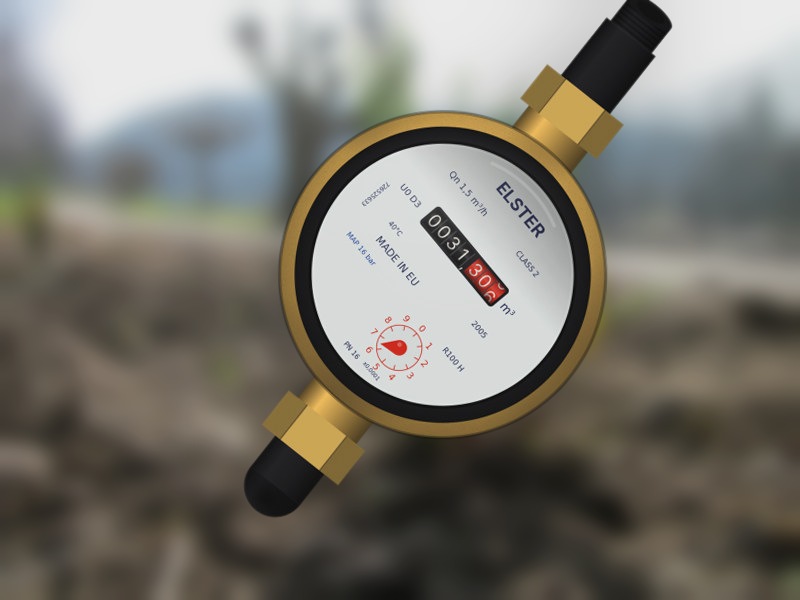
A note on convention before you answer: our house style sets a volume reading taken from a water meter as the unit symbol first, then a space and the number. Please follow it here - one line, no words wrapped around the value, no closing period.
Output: m³ 31.3056
